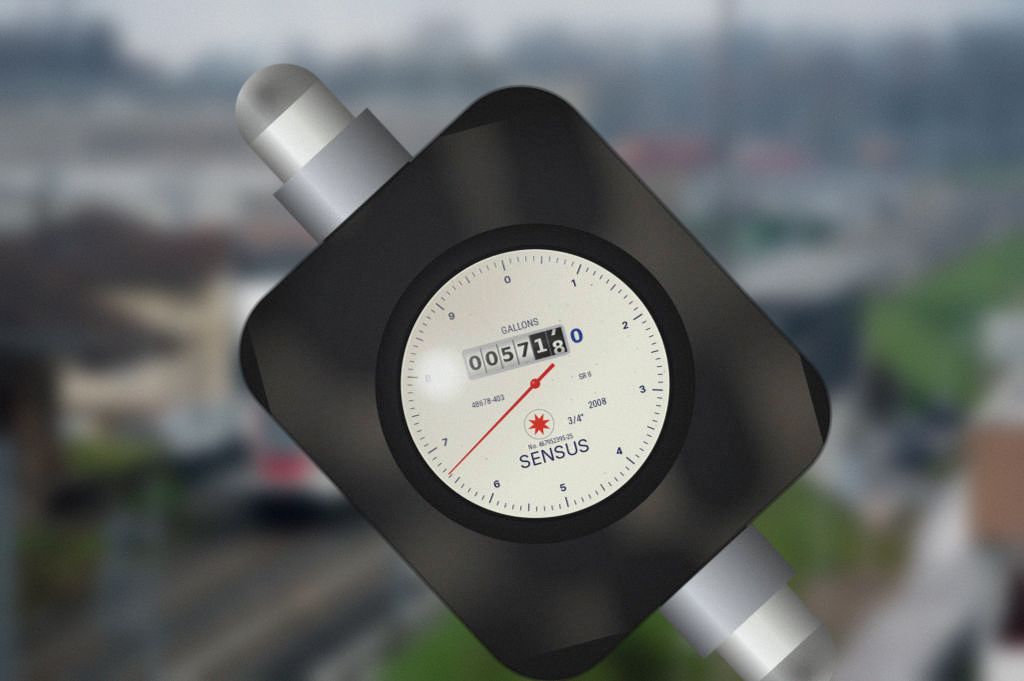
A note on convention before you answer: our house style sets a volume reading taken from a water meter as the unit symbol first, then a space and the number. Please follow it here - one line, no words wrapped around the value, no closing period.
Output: gal 57176.6
